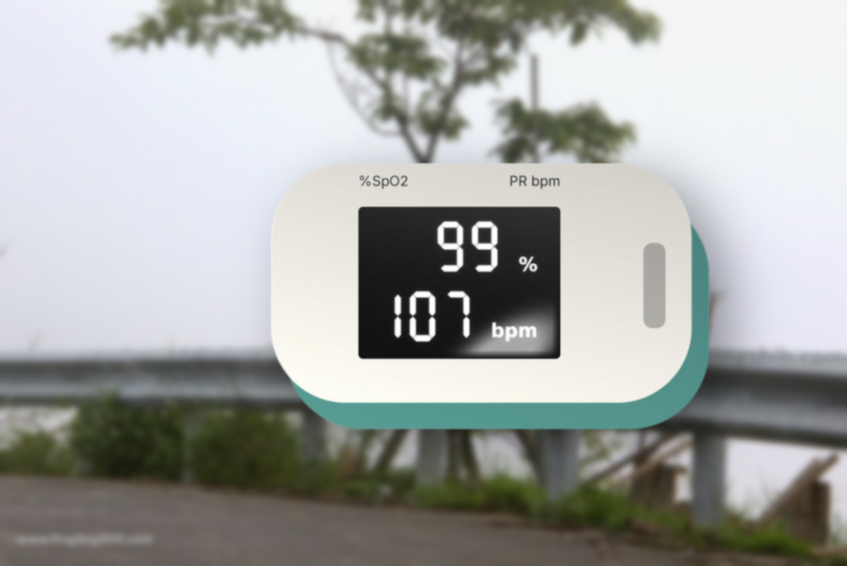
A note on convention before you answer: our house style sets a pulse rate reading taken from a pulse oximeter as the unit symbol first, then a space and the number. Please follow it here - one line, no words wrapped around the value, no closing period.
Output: bpm 107
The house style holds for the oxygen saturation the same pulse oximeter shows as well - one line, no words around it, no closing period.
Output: % 99
